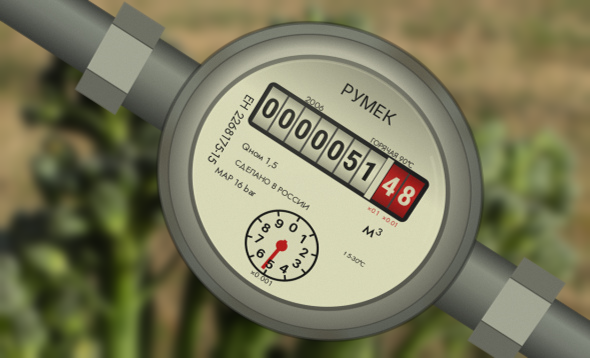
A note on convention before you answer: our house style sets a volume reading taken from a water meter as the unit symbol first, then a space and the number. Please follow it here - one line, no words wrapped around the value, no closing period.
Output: m³ 51.485
